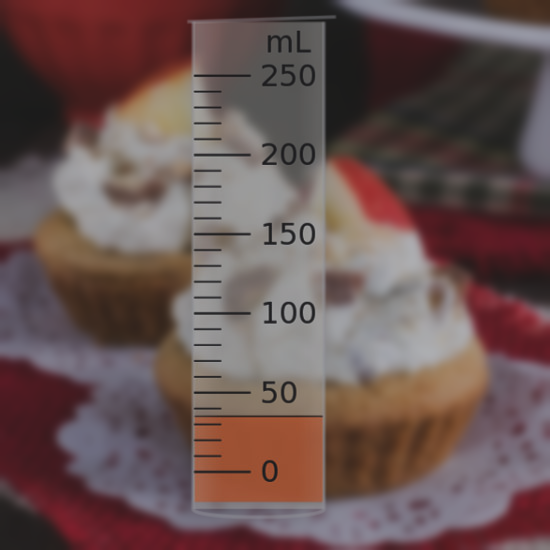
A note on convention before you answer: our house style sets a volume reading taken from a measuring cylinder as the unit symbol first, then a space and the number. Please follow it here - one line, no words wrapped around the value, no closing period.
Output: mL 35
